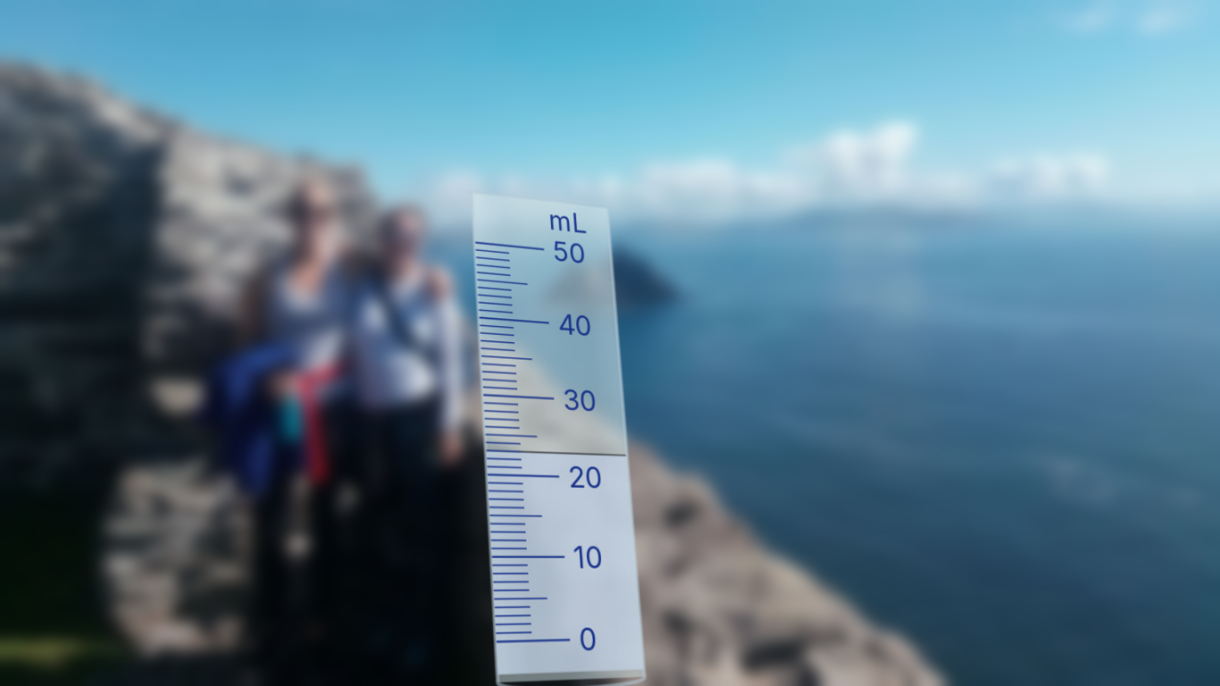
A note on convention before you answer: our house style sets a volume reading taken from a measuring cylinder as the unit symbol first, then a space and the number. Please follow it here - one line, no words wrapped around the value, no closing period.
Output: mL 23
